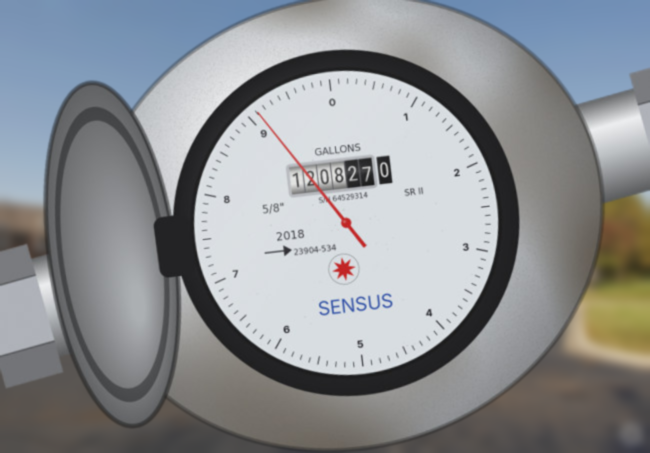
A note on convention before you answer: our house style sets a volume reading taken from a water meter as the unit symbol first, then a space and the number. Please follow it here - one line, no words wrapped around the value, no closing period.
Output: gal 1208269.1
